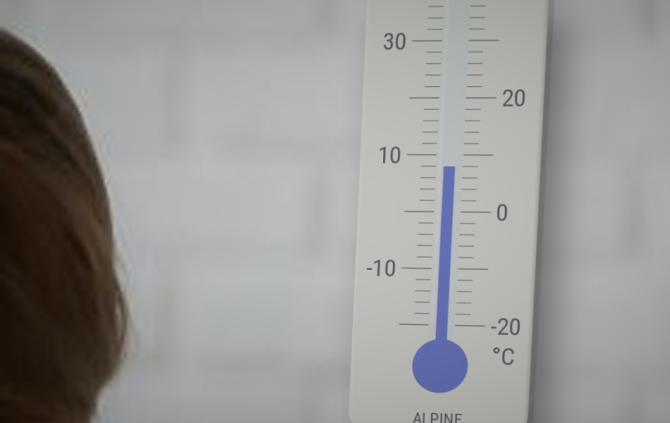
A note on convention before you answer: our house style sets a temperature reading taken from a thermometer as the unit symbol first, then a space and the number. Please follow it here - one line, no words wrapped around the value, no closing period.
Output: °C 8
